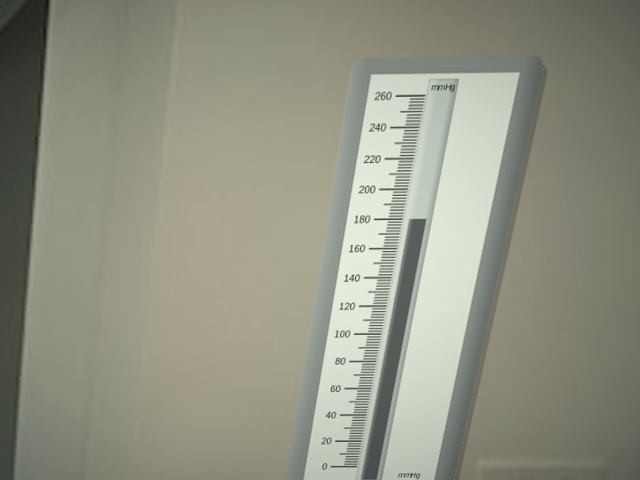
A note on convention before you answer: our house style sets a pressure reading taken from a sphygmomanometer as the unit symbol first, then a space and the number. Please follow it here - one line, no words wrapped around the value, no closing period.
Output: mmHg 180
